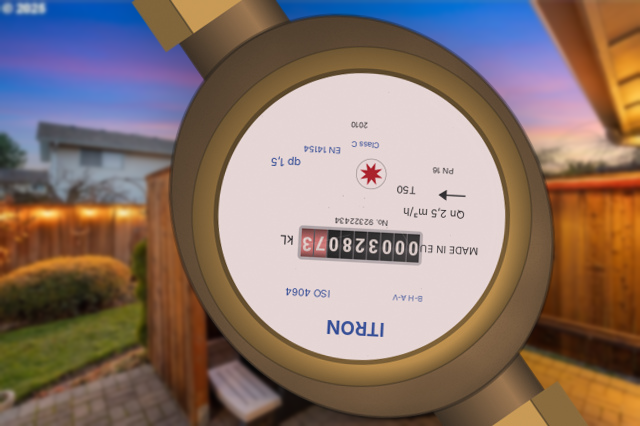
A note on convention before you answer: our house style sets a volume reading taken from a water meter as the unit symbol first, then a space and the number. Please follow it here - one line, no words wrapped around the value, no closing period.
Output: kL 3280.73
